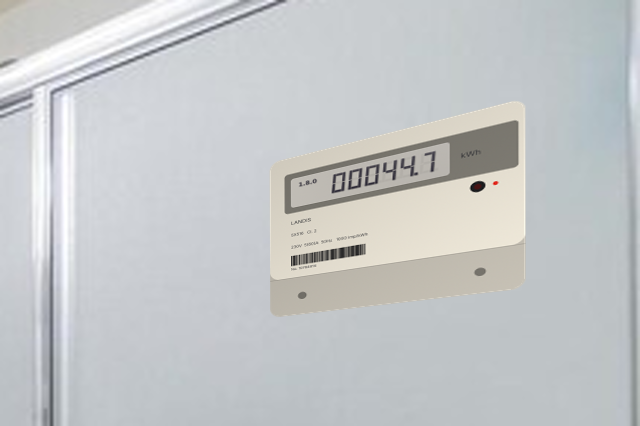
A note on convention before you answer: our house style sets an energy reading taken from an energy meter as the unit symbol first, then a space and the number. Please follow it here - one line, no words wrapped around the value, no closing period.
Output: kWh 44.7
